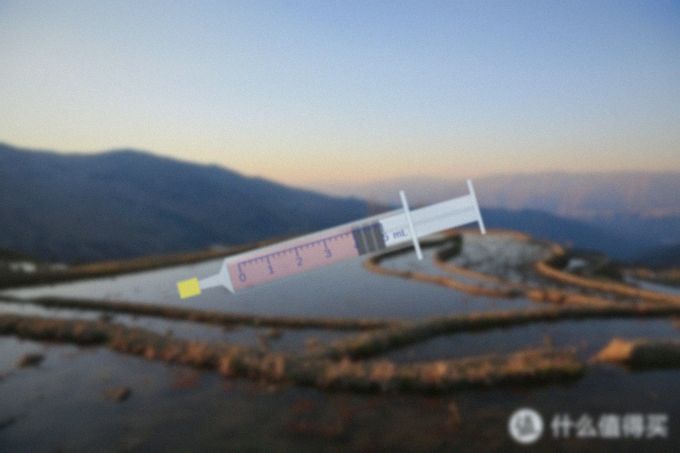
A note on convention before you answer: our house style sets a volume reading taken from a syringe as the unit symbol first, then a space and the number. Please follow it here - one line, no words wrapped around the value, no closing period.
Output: mL 4
